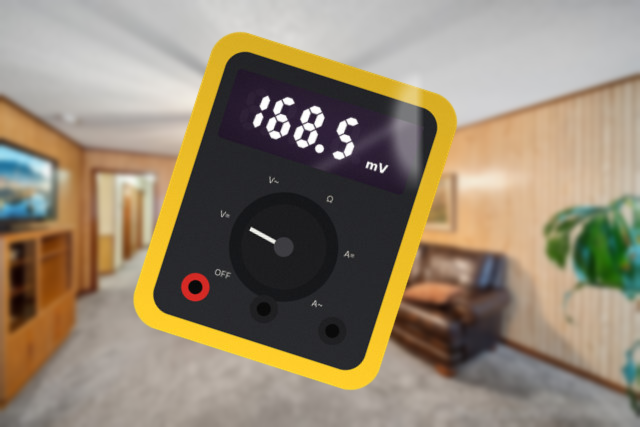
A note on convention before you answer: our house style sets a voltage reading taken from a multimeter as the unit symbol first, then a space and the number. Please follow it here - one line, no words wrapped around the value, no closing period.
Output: mV 168.5
